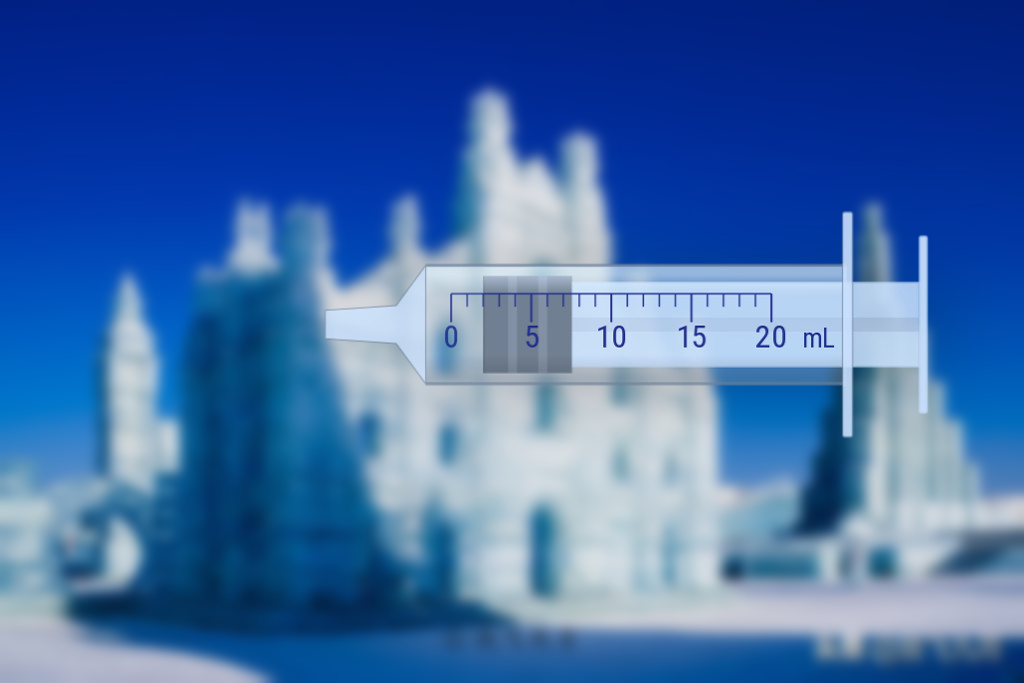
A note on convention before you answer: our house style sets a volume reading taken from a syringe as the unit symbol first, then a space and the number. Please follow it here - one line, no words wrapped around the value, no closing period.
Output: mL 2
